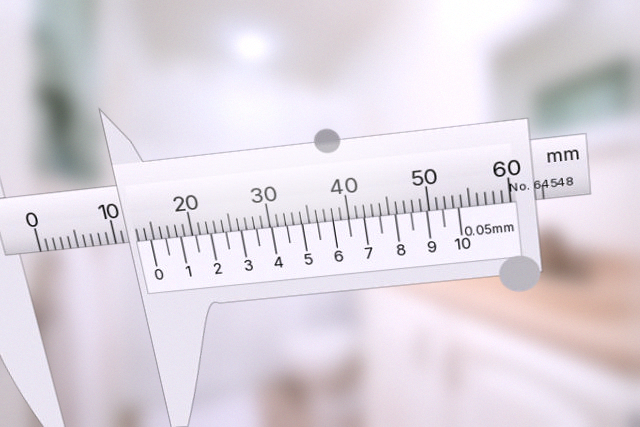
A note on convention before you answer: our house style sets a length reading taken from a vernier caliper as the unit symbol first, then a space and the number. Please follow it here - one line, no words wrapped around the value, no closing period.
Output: mm 14.6
